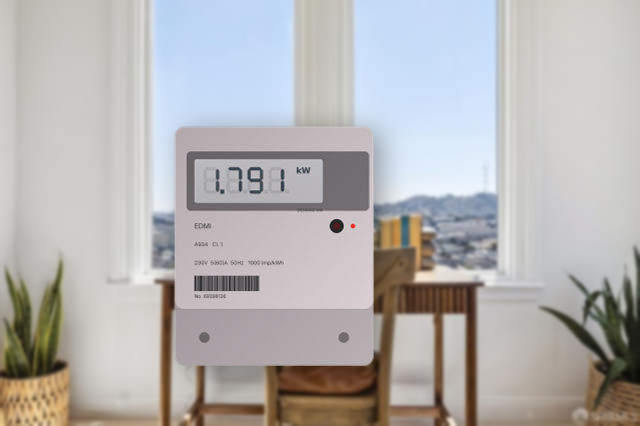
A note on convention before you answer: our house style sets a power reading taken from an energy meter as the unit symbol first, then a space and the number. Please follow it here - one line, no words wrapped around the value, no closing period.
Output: kW 1.791
